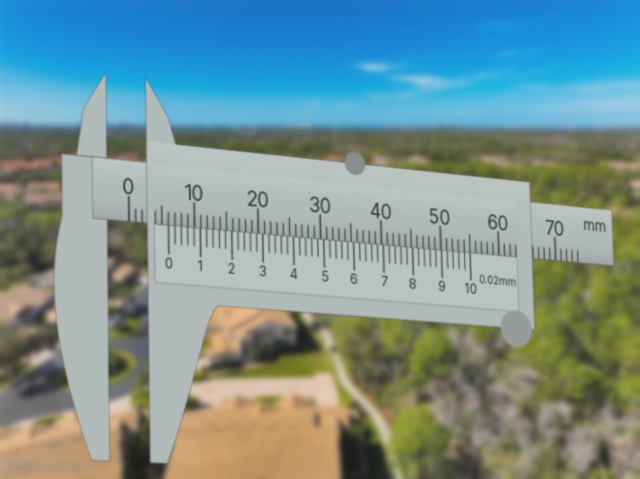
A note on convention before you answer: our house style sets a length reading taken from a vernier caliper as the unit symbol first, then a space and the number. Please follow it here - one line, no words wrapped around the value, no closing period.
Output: mm 6.0
